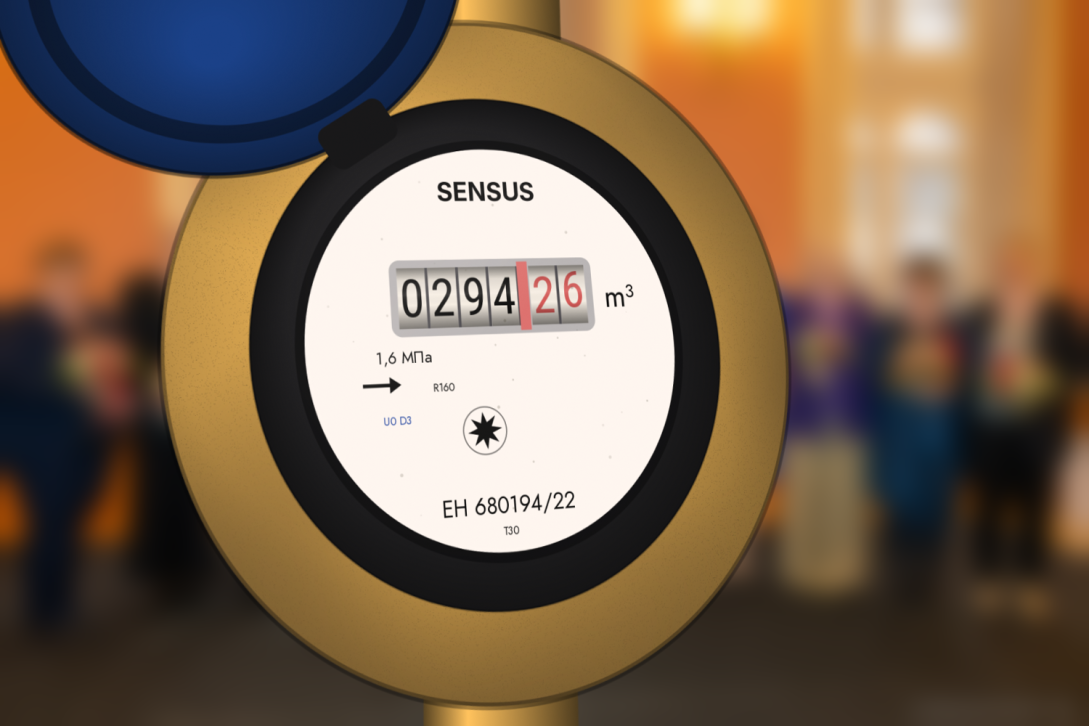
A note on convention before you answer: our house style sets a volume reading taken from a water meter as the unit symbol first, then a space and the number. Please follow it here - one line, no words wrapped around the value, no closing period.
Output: m³ 294.26
